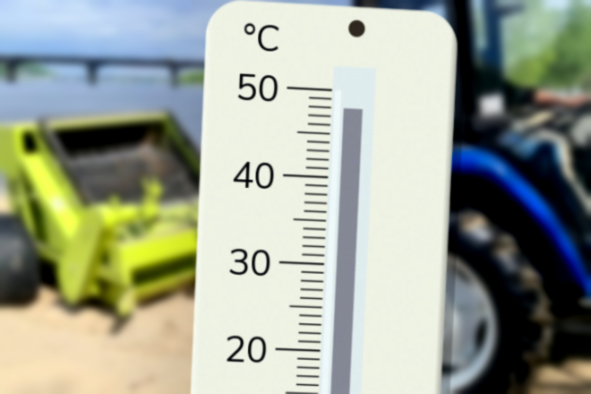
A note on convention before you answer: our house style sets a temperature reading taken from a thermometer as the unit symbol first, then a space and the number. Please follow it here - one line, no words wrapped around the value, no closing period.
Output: °C 48
